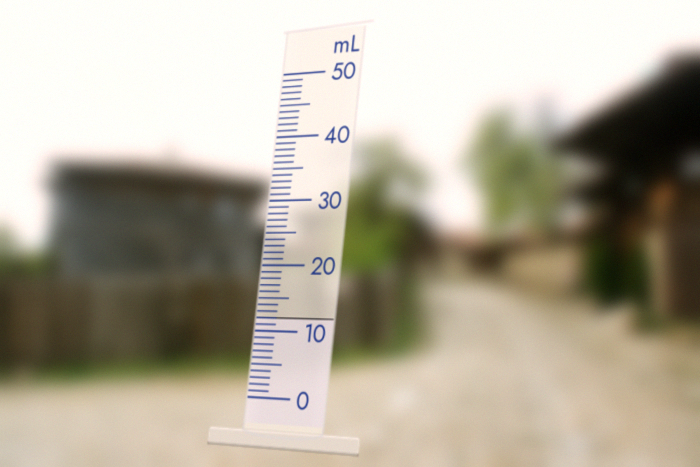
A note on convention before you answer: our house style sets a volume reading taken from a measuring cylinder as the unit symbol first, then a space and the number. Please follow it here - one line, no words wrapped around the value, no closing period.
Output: mL 12
